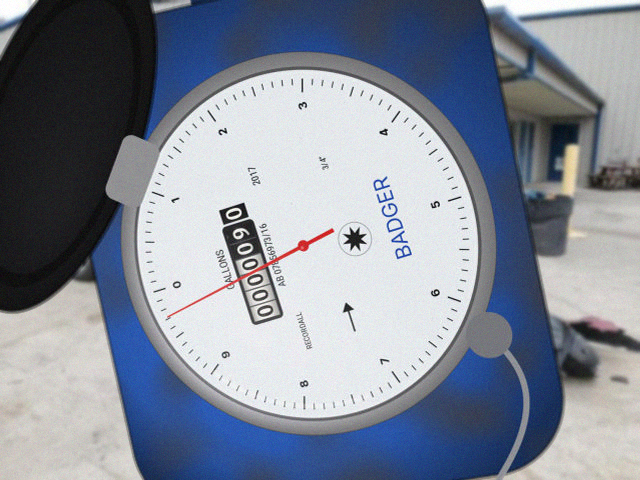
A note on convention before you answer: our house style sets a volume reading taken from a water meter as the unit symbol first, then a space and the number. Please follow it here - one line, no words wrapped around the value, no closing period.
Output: gal 89.7
